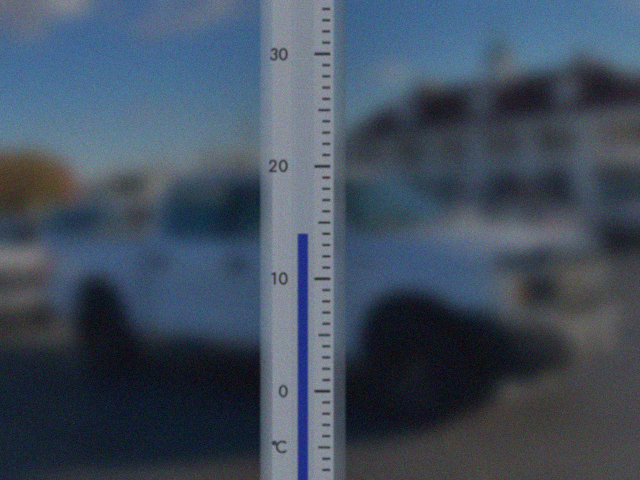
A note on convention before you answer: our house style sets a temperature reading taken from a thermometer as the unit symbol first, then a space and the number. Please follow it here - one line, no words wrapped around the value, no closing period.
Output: °C 14
